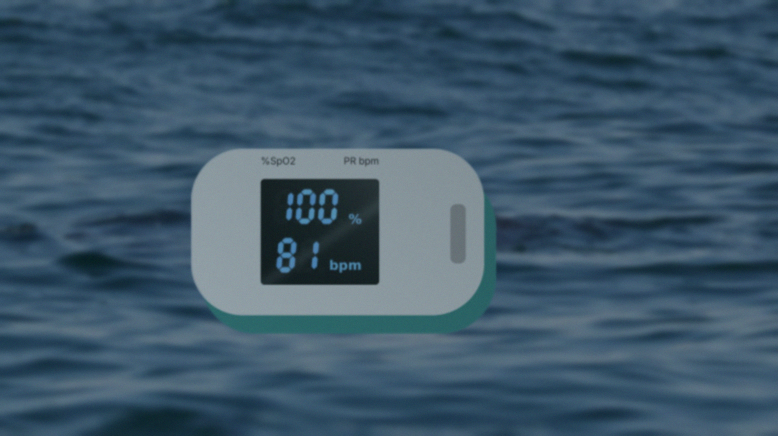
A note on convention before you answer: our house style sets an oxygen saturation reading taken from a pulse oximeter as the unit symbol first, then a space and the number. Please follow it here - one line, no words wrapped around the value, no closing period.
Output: % 100
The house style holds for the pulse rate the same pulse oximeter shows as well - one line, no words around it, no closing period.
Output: bpm 81
